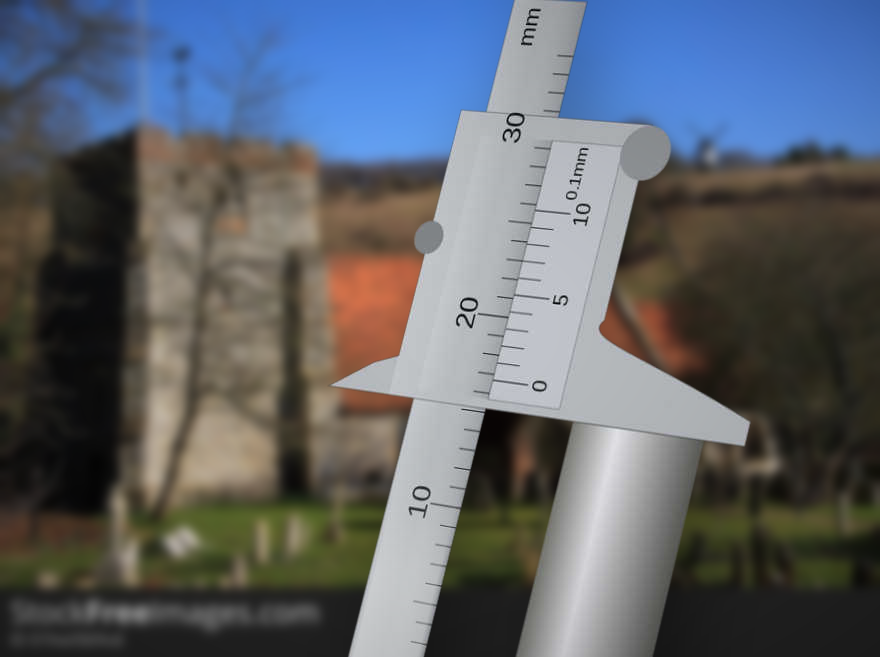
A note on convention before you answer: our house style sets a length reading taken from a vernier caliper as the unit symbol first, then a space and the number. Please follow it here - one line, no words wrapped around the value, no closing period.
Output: mm 16.7
